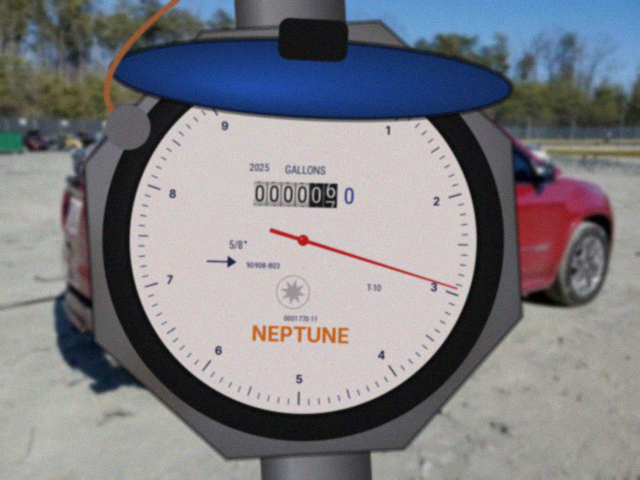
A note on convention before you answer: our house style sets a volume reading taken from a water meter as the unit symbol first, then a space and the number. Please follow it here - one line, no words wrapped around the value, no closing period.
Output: gal 62.9
